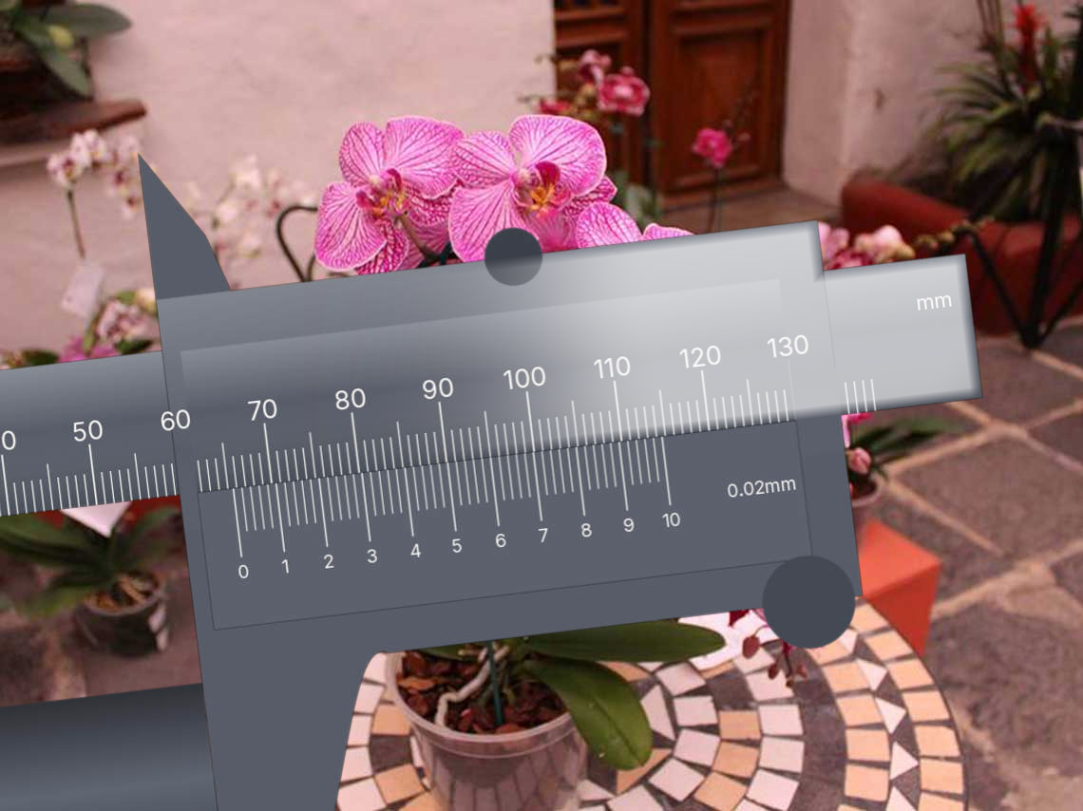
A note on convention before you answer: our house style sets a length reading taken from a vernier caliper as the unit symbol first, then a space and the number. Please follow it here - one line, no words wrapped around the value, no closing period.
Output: mm 65.6
